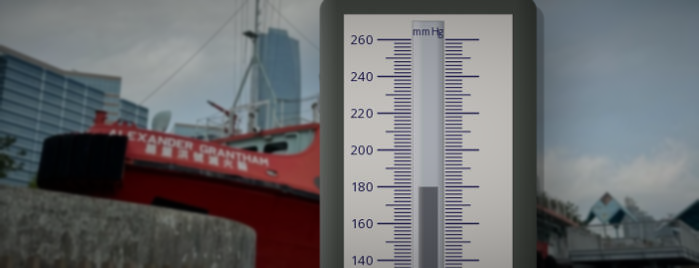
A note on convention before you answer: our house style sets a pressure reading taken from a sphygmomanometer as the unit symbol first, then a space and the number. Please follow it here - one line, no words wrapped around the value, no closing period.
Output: mmHg 180
